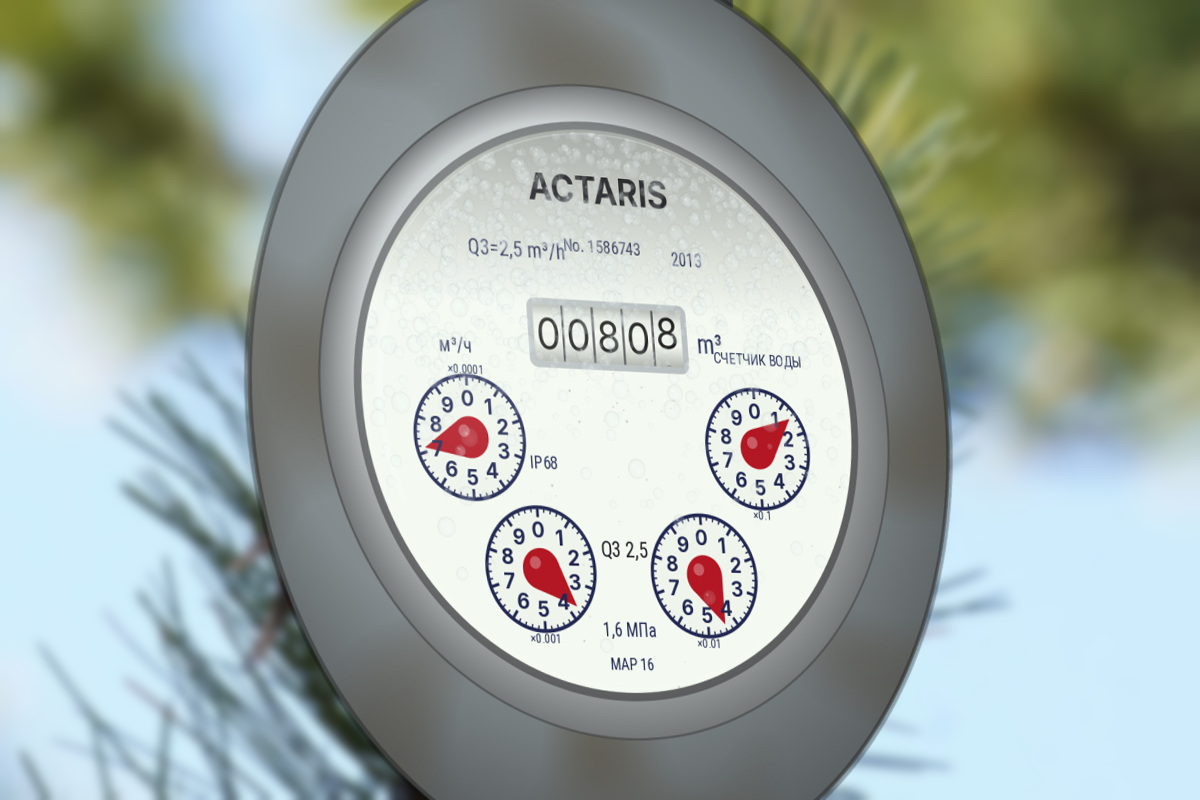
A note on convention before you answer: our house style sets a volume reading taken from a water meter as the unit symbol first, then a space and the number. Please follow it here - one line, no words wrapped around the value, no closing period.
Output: m³ 808.1437
